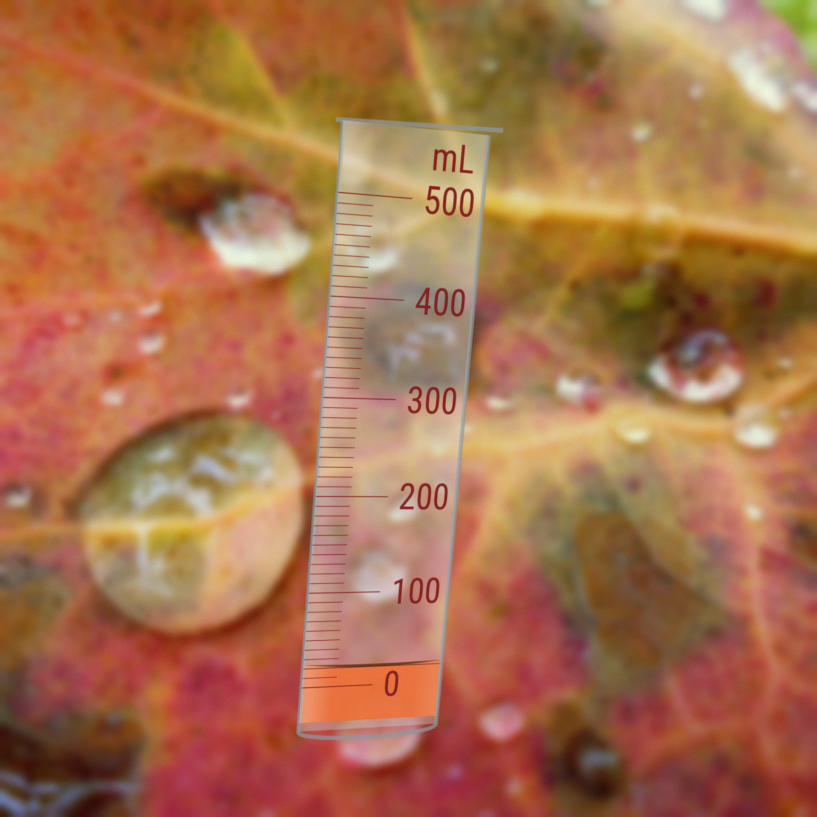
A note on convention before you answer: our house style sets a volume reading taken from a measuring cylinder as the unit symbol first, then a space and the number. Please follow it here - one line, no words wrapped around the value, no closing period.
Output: mL 20
